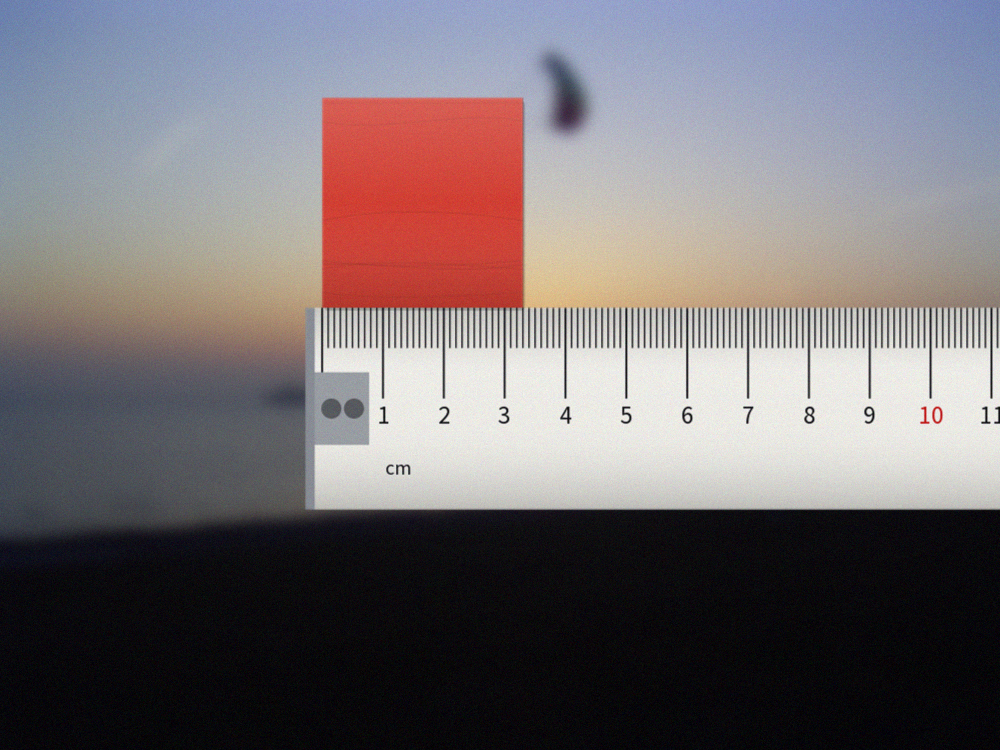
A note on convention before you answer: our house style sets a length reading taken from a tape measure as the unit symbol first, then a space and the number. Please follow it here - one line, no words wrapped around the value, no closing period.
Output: cm 3.3
